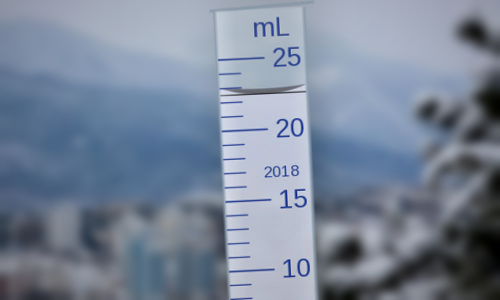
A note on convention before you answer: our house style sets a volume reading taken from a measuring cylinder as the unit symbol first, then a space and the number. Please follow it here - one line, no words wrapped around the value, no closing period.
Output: mL 22.5
